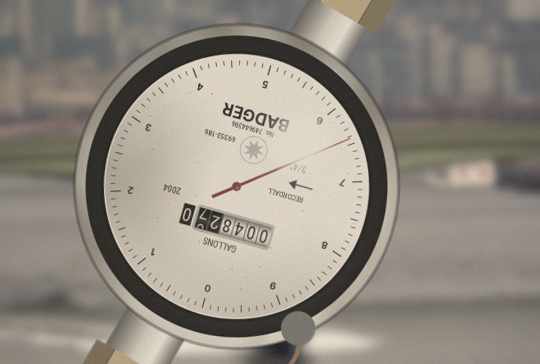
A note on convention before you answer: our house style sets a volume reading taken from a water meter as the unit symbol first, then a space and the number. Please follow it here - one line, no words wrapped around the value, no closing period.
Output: gal 48266.4
